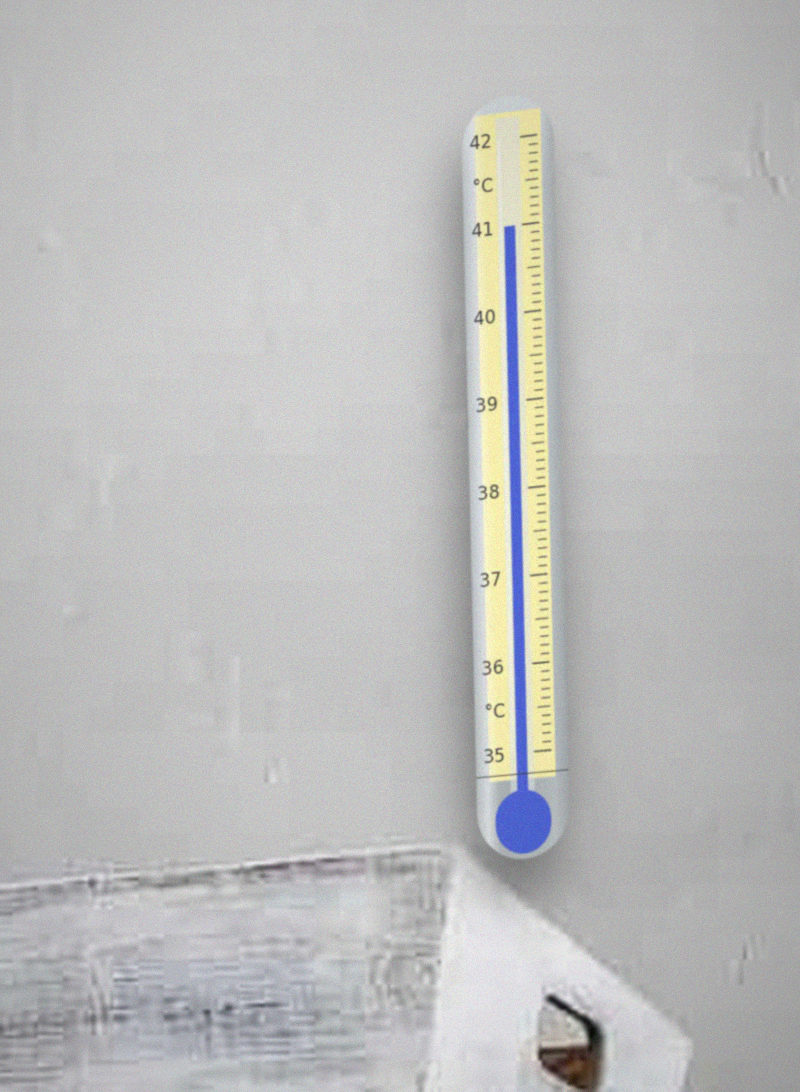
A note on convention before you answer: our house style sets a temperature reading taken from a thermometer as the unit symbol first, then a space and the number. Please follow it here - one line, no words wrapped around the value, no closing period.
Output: °C 41
